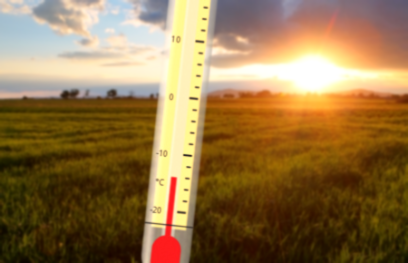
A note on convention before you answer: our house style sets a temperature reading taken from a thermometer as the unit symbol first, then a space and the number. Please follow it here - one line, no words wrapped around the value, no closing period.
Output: °C -14
